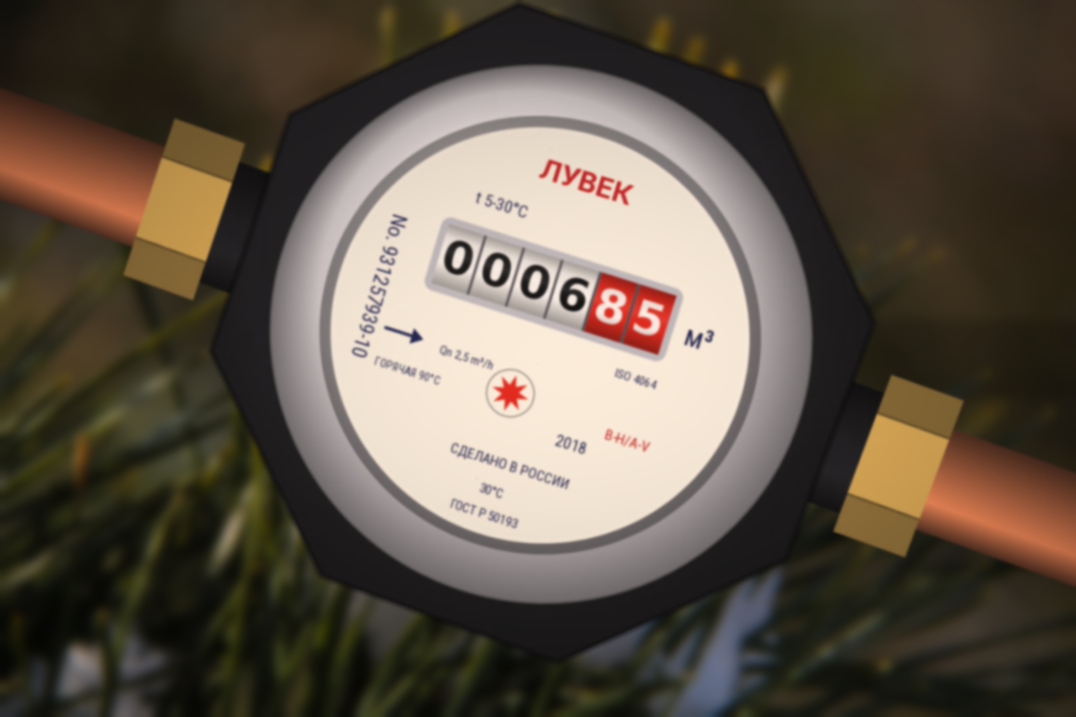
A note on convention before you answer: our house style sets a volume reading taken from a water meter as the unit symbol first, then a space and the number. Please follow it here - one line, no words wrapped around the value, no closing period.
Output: m³ 6.85
